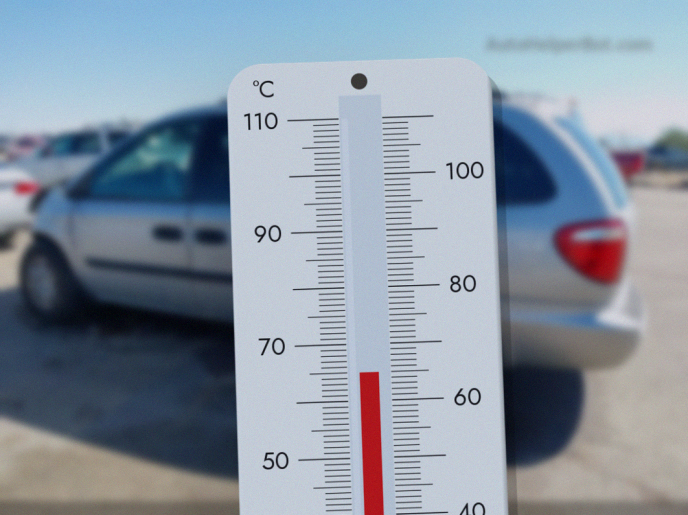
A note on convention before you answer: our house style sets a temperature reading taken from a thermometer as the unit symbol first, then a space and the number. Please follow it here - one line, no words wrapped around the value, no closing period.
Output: °C 65
